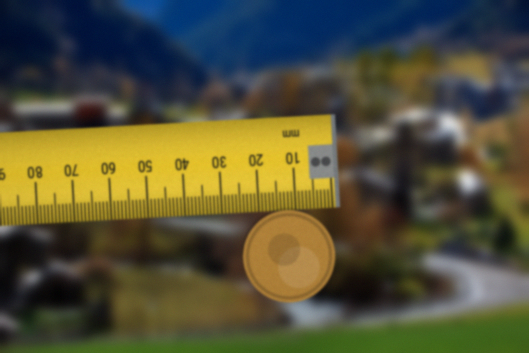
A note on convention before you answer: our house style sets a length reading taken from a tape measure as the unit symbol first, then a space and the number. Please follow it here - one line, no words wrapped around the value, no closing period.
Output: mm 25
